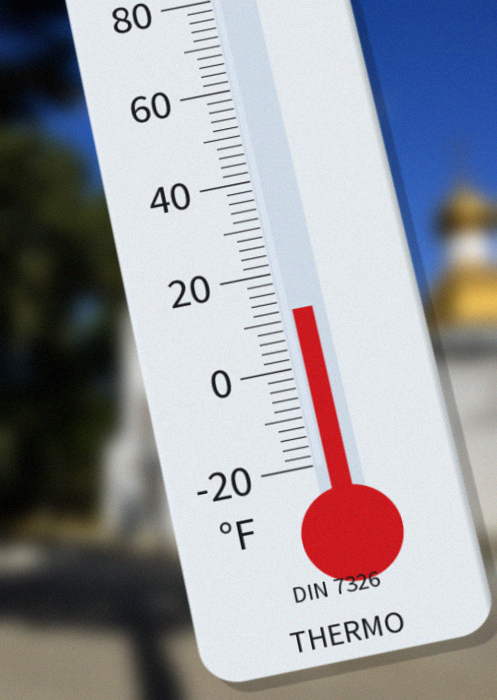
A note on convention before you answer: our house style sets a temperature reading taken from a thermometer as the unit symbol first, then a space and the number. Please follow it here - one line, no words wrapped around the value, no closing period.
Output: °F 12
